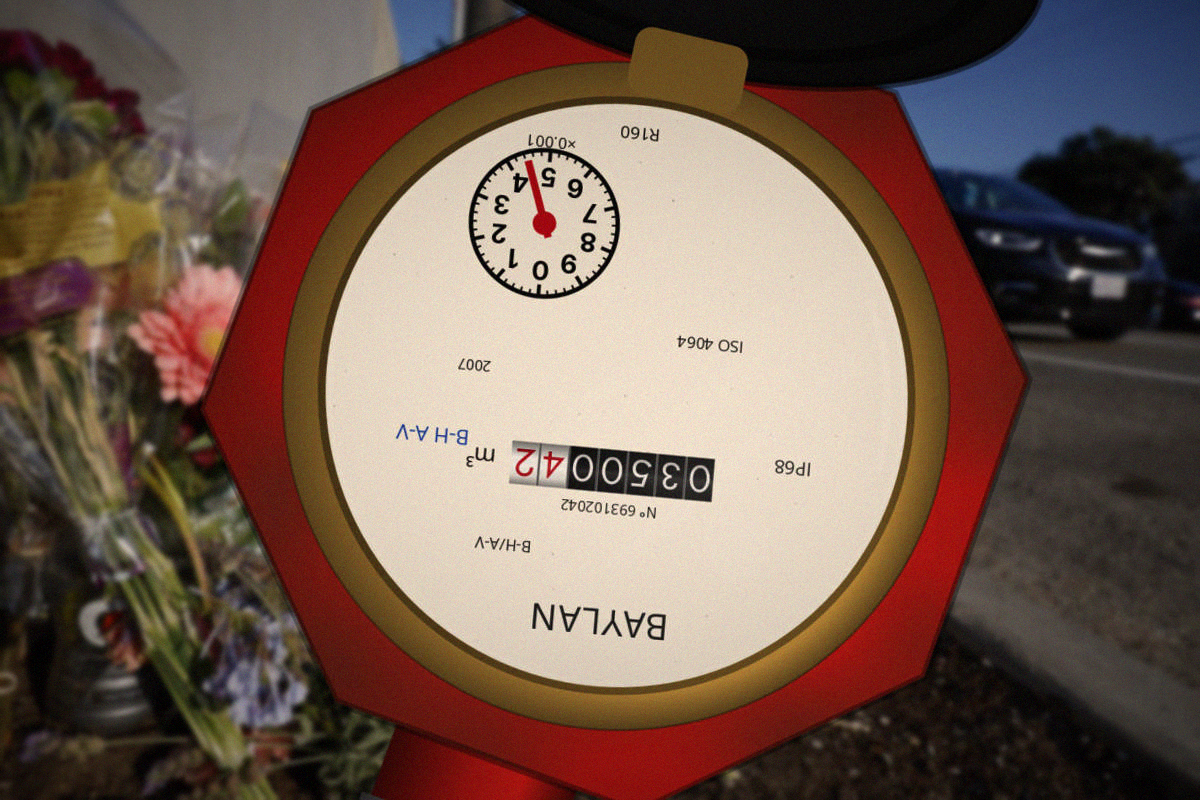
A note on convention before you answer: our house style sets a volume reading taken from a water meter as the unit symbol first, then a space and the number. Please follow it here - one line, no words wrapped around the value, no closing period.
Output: m³ 3500.424
